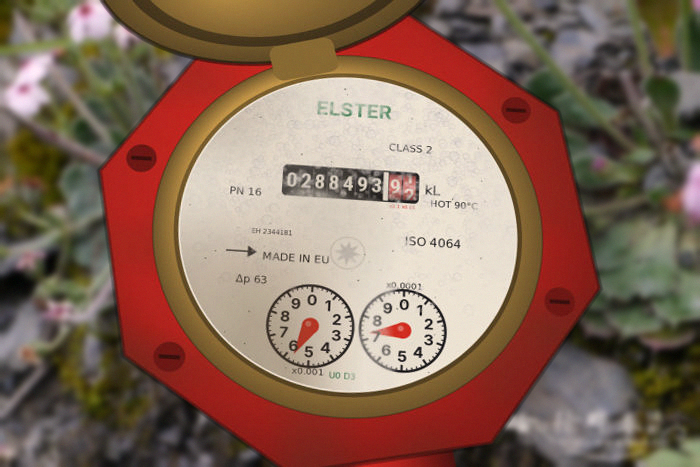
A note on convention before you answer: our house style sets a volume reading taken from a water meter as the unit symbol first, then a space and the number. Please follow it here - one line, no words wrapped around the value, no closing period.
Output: kL 288493.9157
